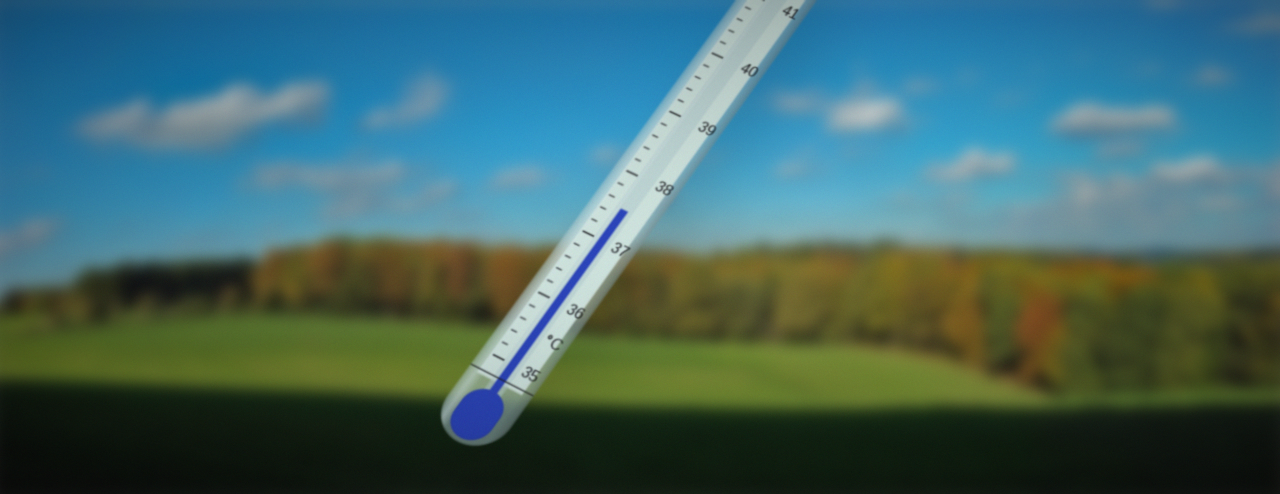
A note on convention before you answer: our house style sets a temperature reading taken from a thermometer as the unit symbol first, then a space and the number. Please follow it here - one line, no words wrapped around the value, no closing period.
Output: °C 37.5
